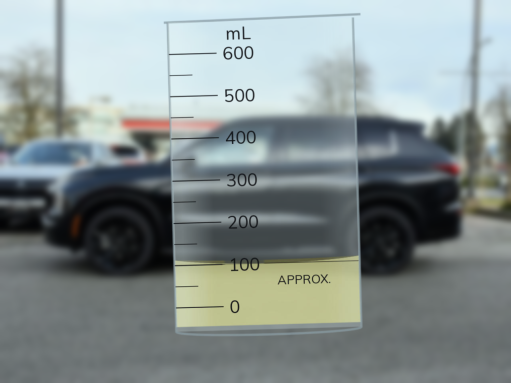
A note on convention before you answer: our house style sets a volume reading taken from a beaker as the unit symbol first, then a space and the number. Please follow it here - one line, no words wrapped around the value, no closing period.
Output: mL 100
